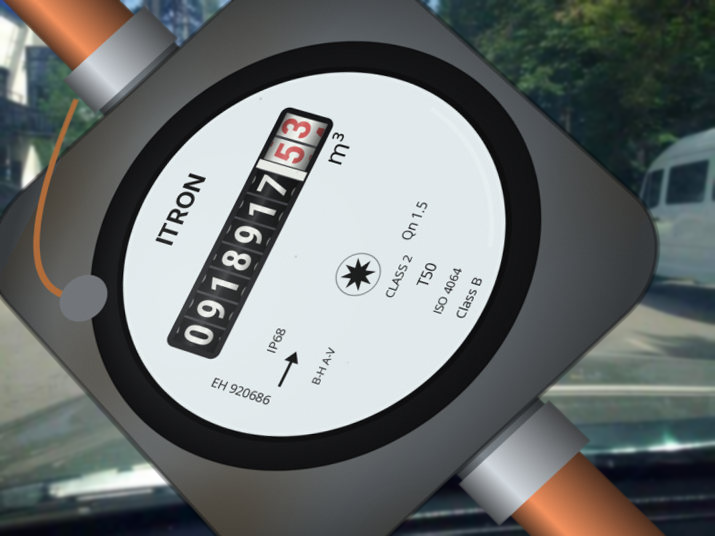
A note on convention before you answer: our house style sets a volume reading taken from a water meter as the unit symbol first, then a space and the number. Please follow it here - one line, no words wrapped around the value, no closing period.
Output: m³ 918917.53
